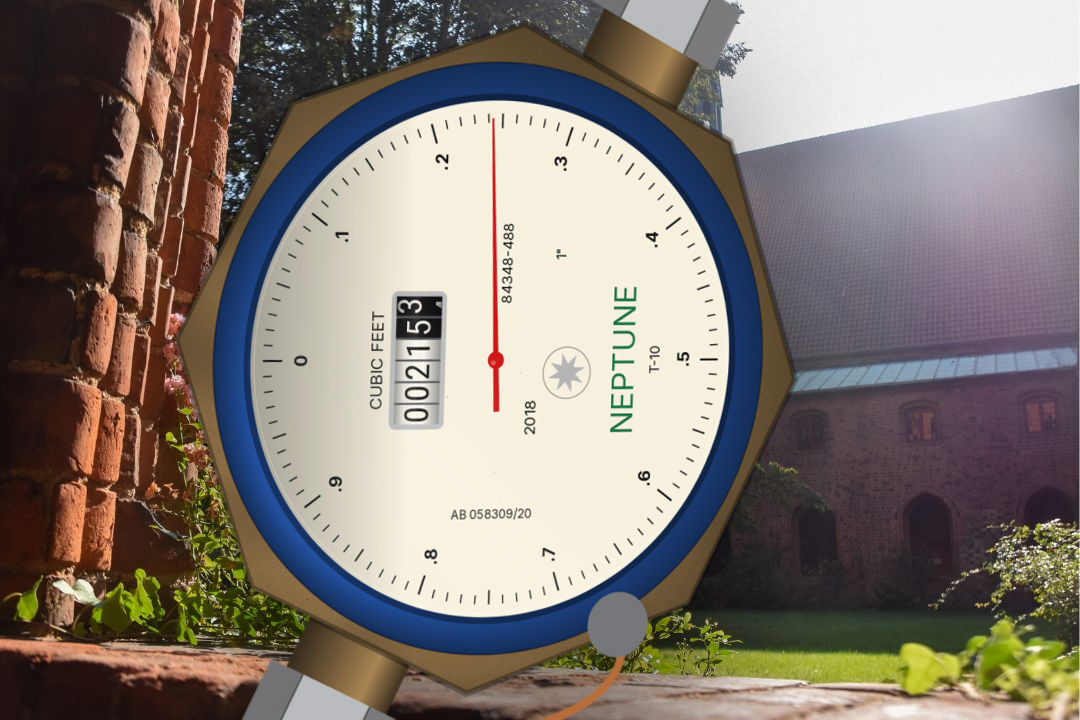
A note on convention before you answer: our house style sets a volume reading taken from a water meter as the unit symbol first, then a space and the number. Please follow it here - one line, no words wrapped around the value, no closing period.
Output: ft³ 2153.24
